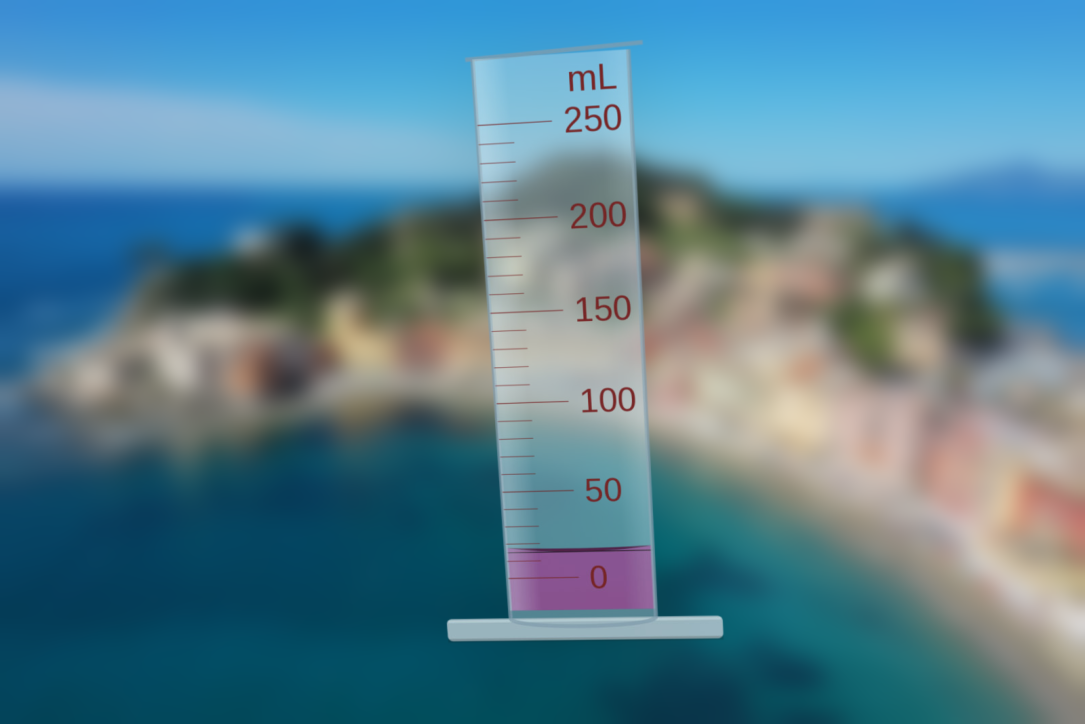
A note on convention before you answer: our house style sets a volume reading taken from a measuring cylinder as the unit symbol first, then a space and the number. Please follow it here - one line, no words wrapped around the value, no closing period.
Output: mL 15
